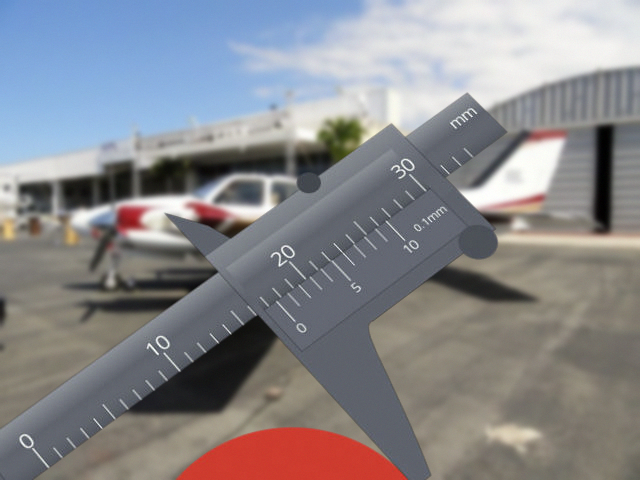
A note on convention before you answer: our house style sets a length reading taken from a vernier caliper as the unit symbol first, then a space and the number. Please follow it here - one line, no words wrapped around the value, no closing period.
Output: mm 17.6
